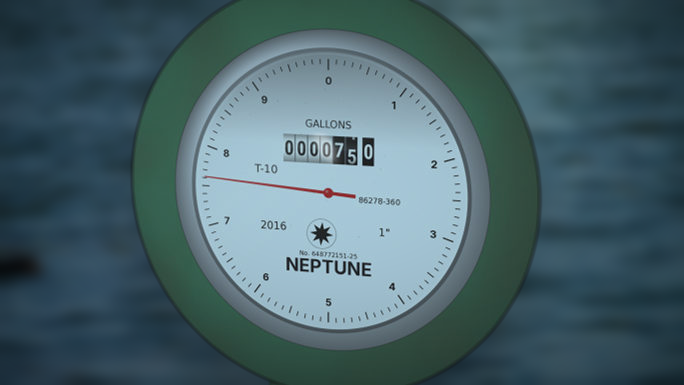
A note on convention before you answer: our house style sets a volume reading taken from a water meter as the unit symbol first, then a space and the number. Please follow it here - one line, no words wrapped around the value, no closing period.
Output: gal 747.6
